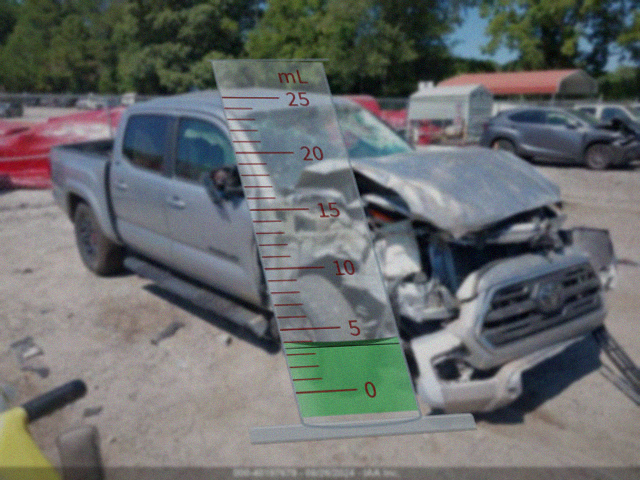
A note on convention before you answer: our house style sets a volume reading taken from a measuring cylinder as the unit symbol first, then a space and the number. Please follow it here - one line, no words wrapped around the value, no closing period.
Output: mL 3.5
